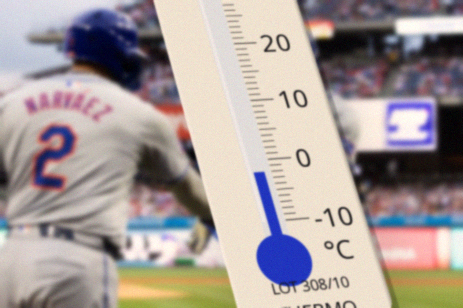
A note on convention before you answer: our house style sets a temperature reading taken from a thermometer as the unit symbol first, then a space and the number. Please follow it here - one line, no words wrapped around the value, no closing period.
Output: °C -2
